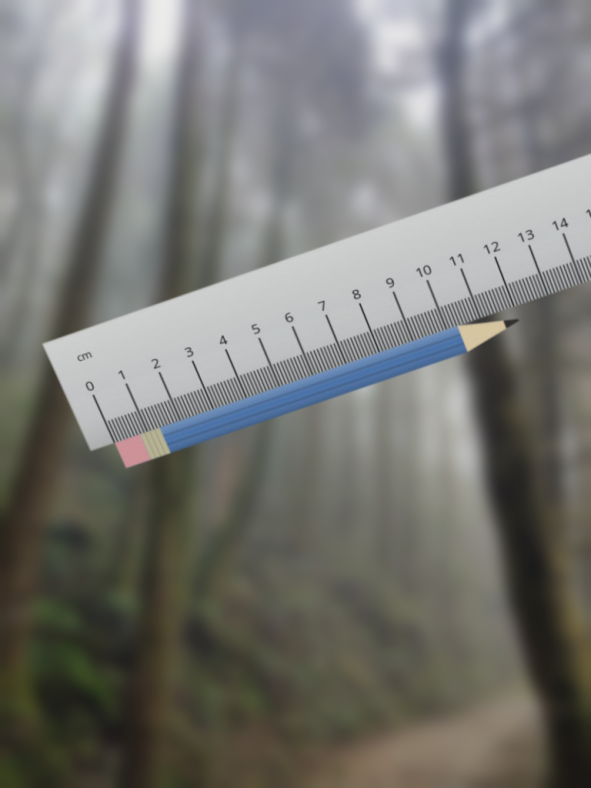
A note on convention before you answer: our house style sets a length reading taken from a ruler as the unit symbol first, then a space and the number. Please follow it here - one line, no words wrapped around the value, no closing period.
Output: cm 12
